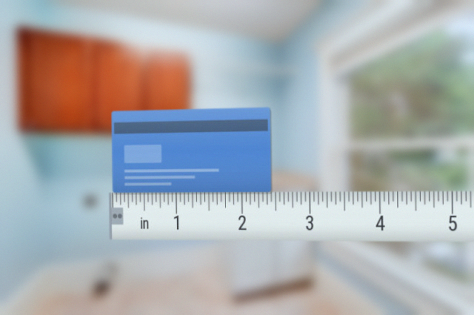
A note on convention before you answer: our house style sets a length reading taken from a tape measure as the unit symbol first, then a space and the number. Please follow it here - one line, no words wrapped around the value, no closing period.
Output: in 2.4375
